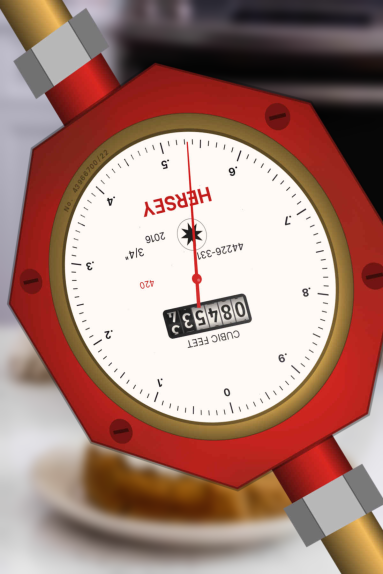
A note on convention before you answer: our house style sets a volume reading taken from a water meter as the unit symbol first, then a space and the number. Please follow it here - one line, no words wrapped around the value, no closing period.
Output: ft³ 84533.53
